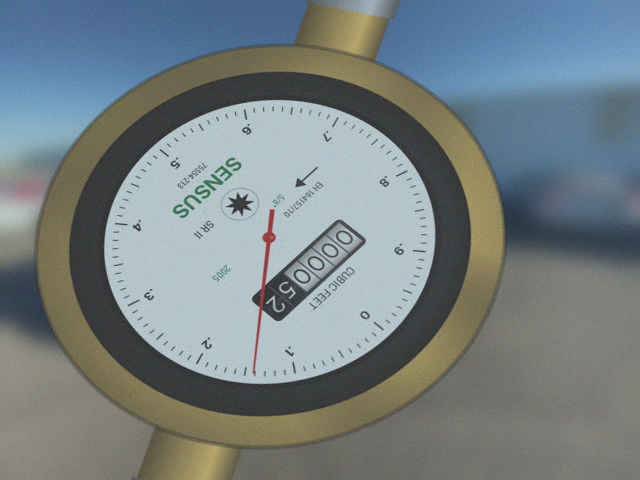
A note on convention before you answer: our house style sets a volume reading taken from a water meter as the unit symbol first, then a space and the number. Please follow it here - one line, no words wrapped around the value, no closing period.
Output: ft³ 52.14
